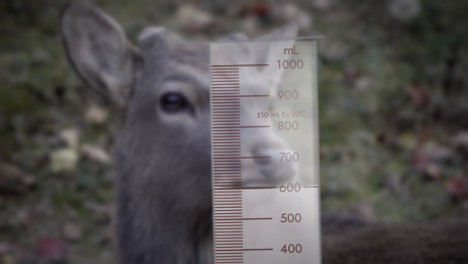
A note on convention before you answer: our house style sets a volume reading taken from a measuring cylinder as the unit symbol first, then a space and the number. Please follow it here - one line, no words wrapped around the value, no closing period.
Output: mL 600
